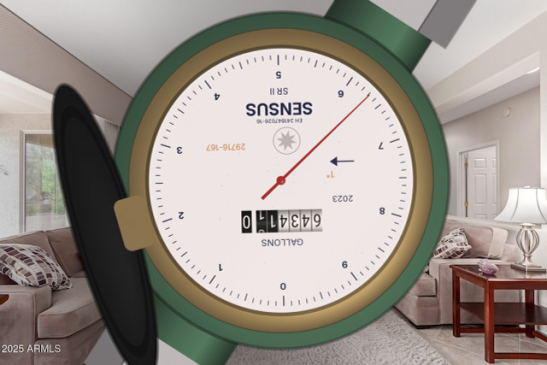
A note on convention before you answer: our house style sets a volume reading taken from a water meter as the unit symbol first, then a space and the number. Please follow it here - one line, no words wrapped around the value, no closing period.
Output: gal 6434106.3
